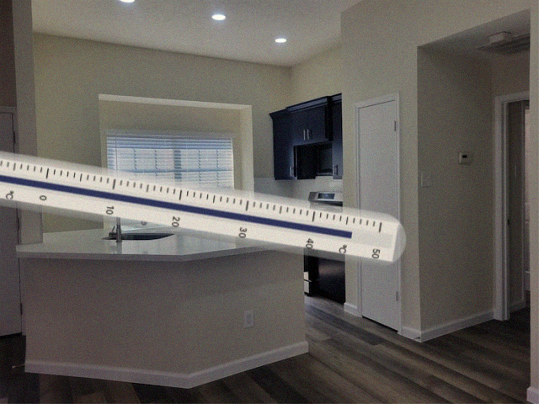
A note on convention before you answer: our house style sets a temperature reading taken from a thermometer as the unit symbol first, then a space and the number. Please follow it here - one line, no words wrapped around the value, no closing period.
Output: °C 46
